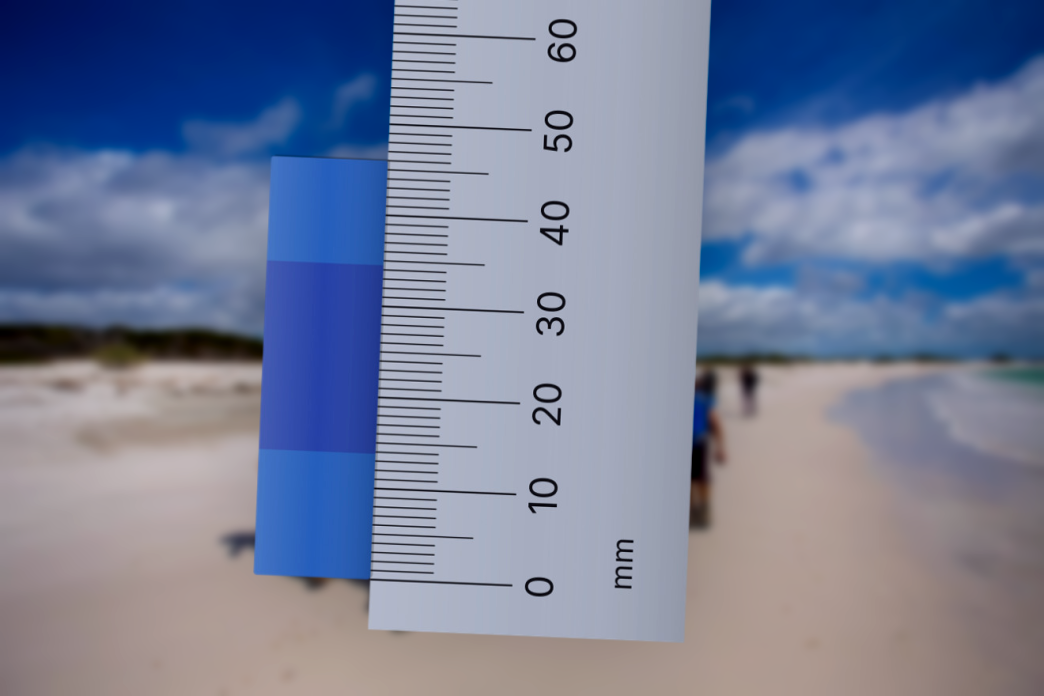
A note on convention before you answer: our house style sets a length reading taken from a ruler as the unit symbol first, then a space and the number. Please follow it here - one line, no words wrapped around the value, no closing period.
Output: mm 46
